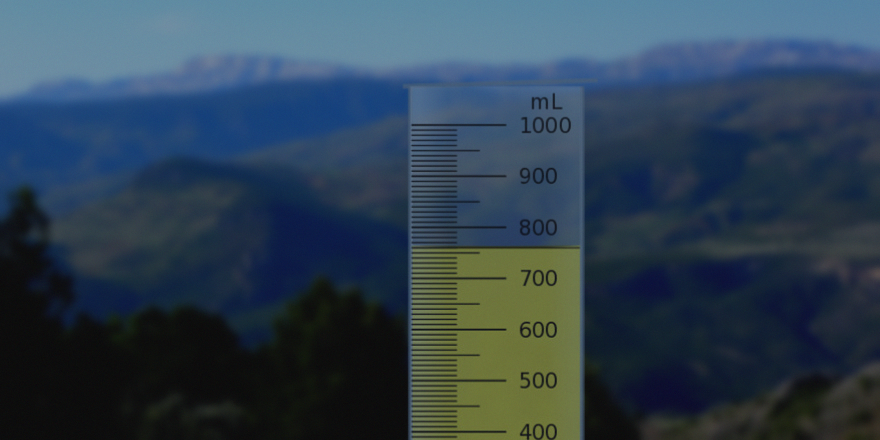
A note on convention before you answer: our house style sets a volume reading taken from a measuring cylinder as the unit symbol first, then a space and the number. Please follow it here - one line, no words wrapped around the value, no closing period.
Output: mL 760
